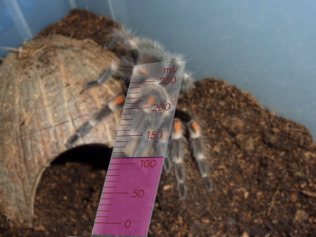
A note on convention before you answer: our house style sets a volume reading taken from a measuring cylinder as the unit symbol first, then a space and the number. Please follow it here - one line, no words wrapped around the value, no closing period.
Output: mL 110
